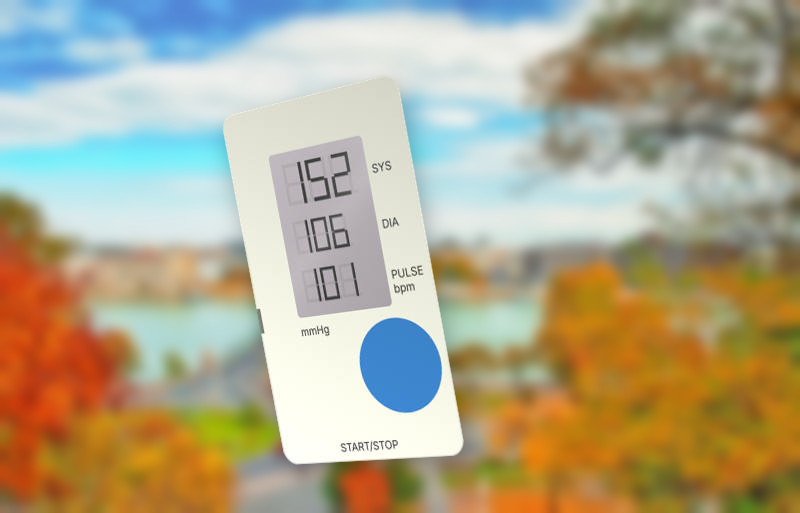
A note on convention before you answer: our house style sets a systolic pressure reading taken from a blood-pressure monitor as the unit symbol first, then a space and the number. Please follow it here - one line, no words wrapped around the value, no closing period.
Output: mmHg 152
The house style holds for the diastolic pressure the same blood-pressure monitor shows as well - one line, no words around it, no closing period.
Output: mmHg 106
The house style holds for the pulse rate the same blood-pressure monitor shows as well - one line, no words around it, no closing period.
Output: bpm 101
